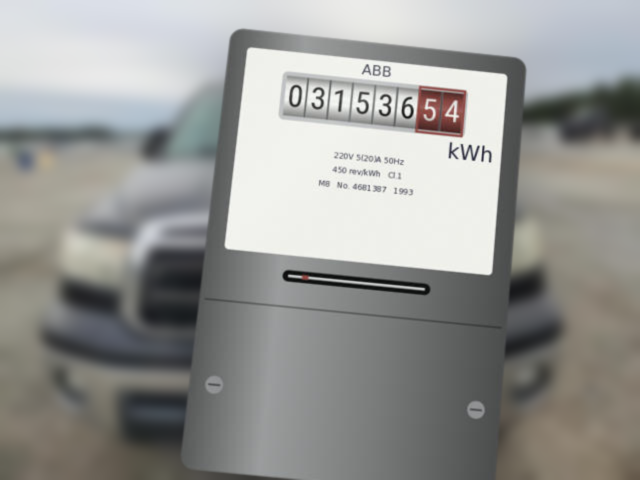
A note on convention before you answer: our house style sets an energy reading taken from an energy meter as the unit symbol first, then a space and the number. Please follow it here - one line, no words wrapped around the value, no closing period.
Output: kWh 31536.54
